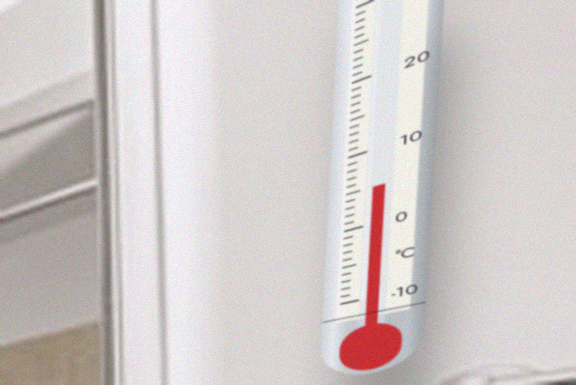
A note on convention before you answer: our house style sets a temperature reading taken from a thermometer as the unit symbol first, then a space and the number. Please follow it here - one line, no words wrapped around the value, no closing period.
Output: °C 5
